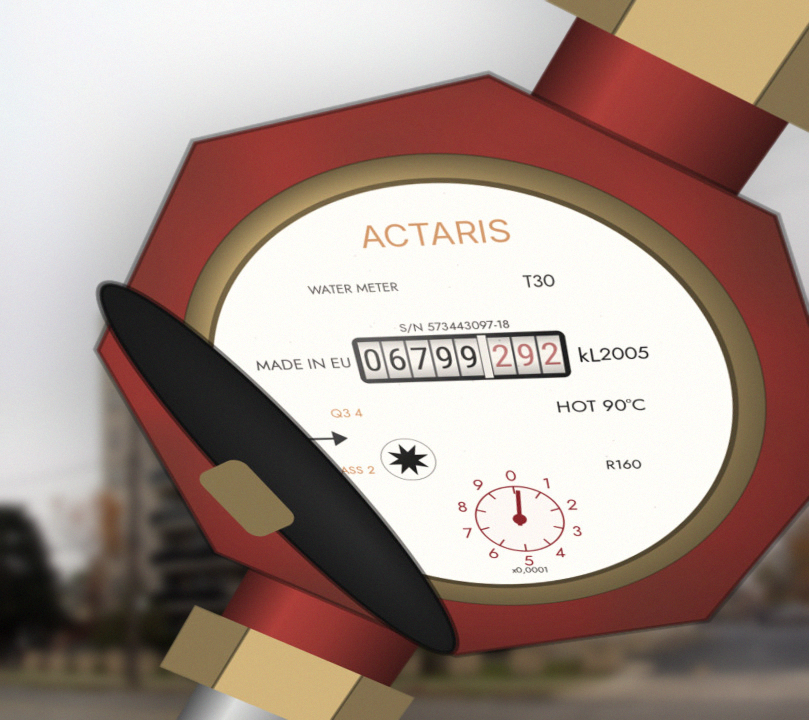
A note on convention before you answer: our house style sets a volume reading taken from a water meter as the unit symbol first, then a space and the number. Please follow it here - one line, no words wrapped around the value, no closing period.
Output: kL 6799.2920
